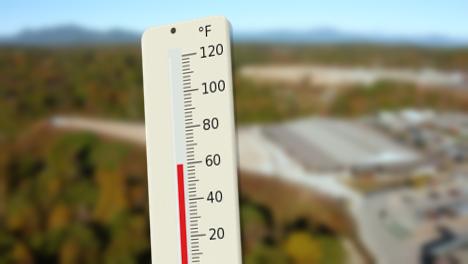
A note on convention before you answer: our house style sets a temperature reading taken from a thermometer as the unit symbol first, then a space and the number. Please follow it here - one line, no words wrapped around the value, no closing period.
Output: °F 60
